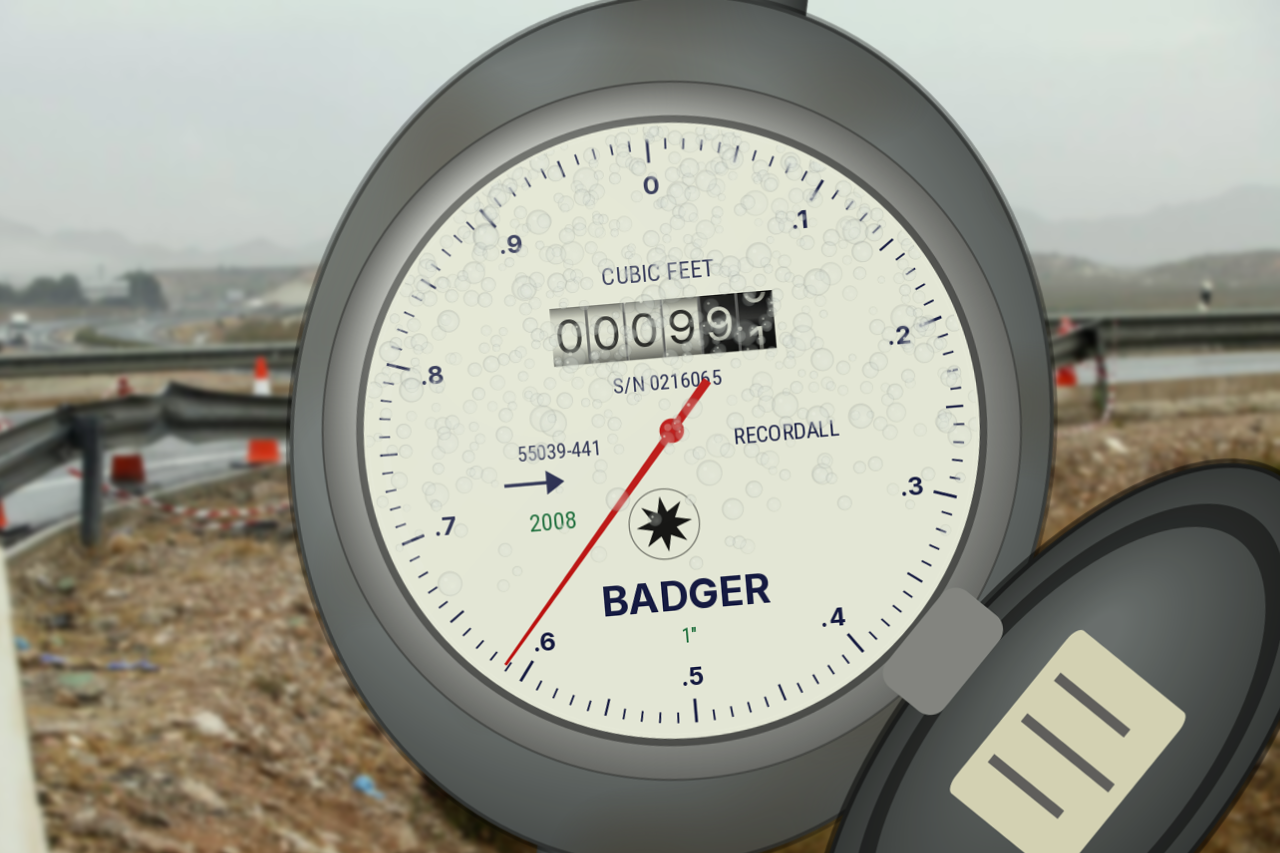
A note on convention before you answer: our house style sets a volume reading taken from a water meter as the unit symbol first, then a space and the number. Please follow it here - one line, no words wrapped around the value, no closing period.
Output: ft³ 990.61
